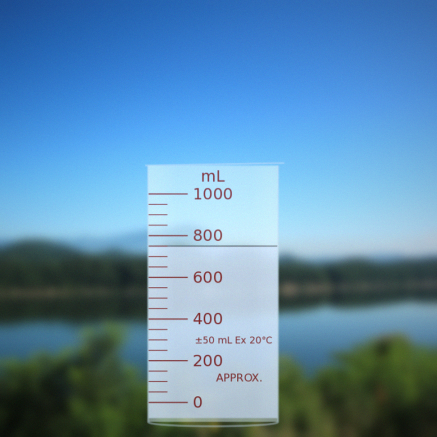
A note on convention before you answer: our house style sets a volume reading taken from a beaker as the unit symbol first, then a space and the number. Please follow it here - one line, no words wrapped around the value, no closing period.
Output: mL 750
